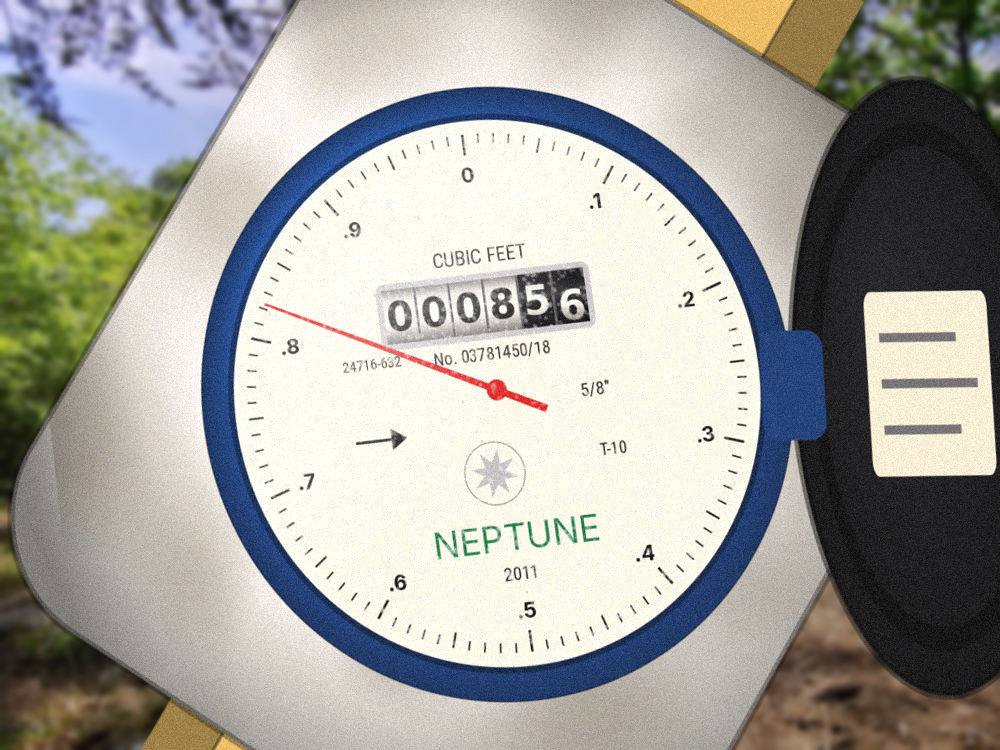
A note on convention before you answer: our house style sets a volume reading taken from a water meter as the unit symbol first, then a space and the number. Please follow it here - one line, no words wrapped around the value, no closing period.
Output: ft³ 855.82
